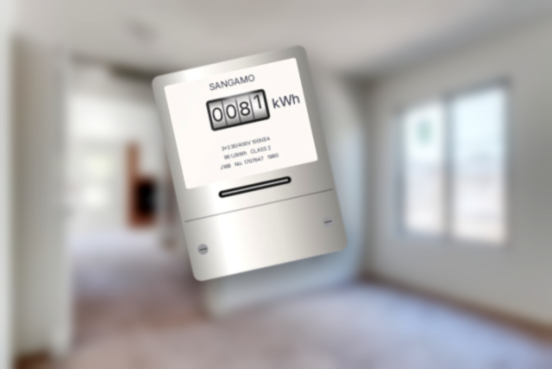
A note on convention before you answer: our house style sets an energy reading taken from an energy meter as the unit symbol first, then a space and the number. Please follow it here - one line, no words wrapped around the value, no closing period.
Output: kWh 81
